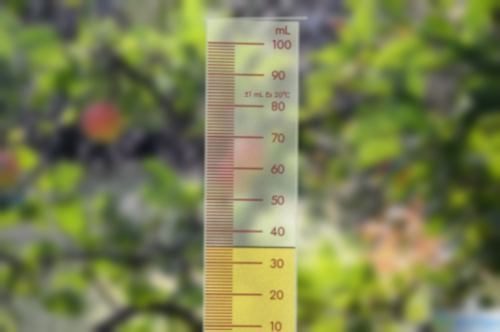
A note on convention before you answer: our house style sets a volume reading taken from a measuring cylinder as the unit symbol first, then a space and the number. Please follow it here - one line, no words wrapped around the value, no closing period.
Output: mL 35
